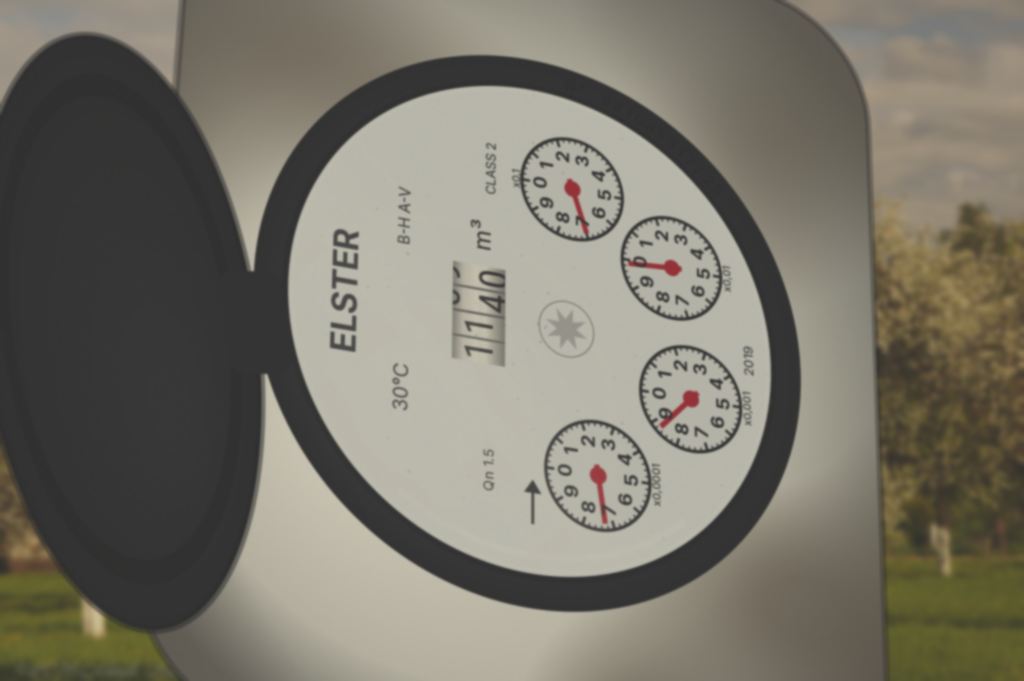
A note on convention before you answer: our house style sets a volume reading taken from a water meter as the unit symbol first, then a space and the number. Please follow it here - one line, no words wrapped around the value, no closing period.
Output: m³ 1139.6987
